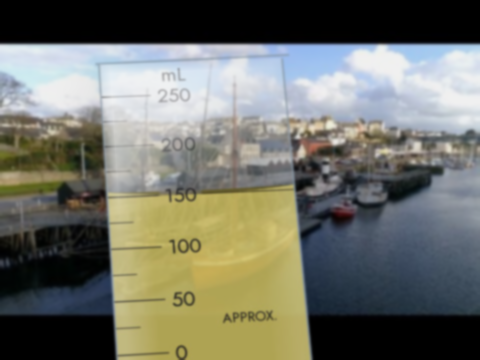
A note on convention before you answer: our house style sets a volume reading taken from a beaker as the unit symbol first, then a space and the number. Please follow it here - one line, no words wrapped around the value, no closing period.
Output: mL 150
